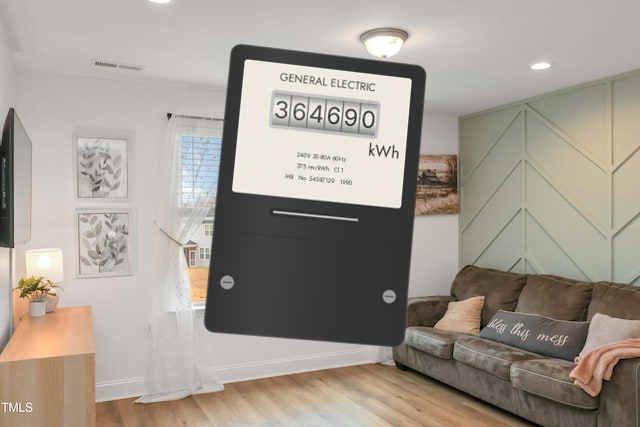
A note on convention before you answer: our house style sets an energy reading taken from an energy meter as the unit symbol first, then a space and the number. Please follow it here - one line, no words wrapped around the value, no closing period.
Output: kWh 364690
